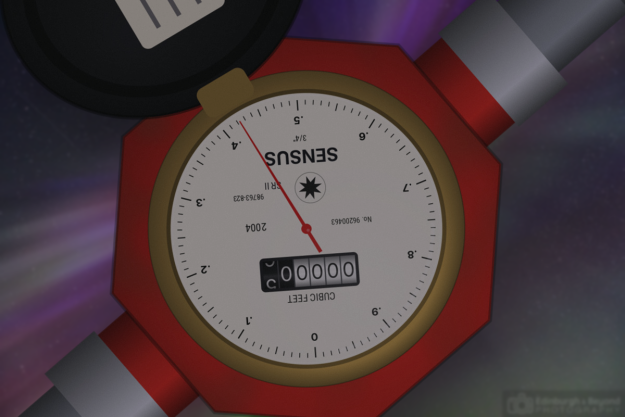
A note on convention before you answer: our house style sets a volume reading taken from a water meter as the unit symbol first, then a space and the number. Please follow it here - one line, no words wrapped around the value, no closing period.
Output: ft³ 5.42
